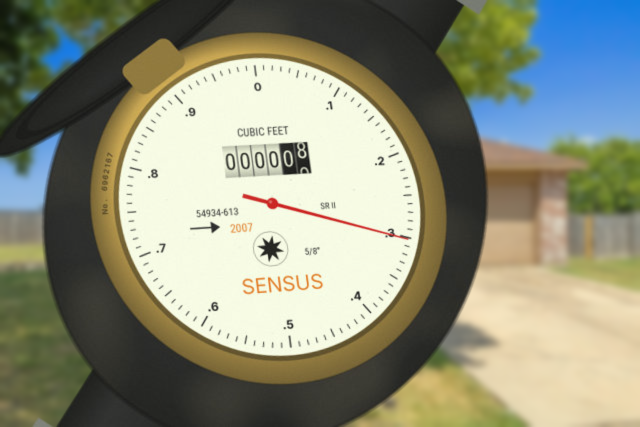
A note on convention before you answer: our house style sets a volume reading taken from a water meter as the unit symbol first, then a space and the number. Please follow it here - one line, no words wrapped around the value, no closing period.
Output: ft³ 8.30
